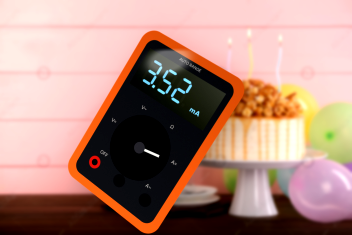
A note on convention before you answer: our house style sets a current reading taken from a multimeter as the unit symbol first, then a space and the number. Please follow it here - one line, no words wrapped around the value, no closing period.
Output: mA 3.52
